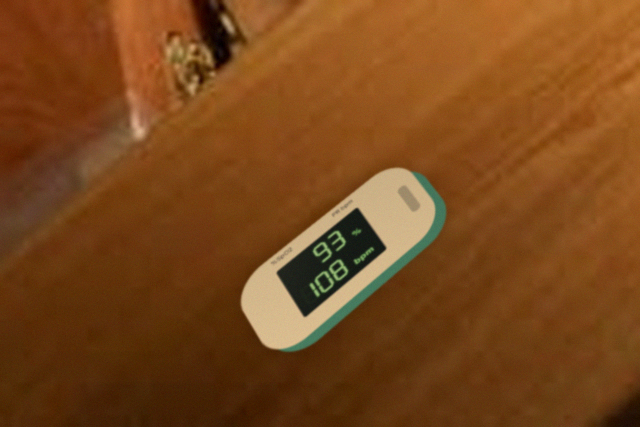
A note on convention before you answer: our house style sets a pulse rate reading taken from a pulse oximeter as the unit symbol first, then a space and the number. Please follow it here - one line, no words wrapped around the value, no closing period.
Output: bpm 108
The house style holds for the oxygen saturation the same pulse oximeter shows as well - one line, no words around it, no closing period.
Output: % 93
